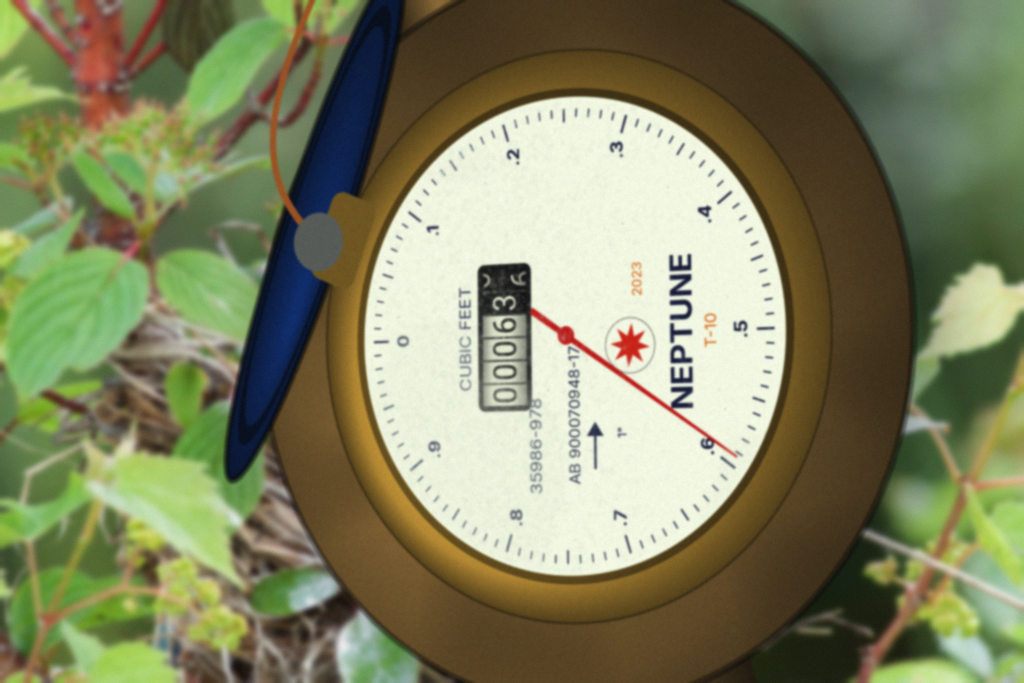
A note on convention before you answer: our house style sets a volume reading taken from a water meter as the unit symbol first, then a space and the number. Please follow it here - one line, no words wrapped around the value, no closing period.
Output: ft³ 635.59
